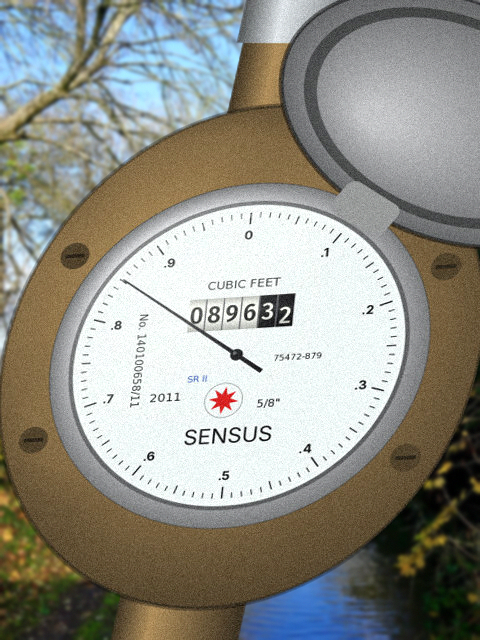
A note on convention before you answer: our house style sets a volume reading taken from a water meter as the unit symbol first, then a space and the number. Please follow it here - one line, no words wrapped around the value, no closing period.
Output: ft³ 89631.85
